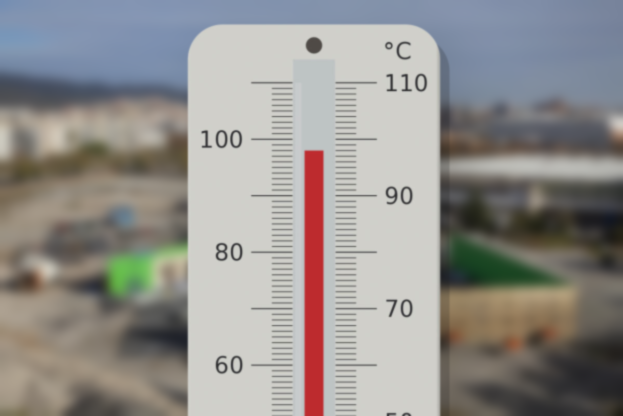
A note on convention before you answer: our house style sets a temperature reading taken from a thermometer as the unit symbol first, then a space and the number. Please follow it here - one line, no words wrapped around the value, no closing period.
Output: °C 98
